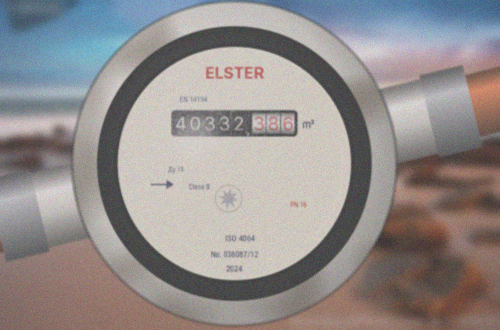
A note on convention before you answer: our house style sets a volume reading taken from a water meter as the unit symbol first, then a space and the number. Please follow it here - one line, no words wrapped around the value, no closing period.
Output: m³ 40332.386
